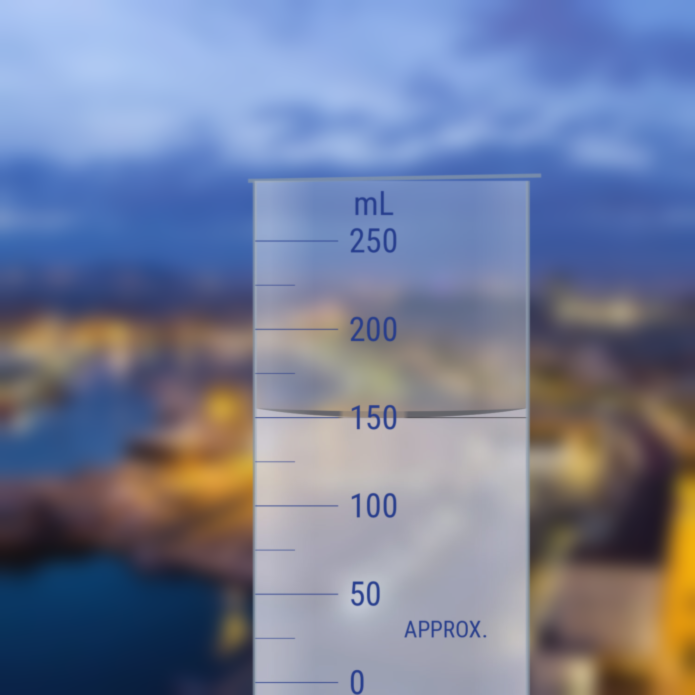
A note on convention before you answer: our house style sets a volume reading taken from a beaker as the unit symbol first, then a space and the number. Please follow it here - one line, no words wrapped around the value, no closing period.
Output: mL 150
